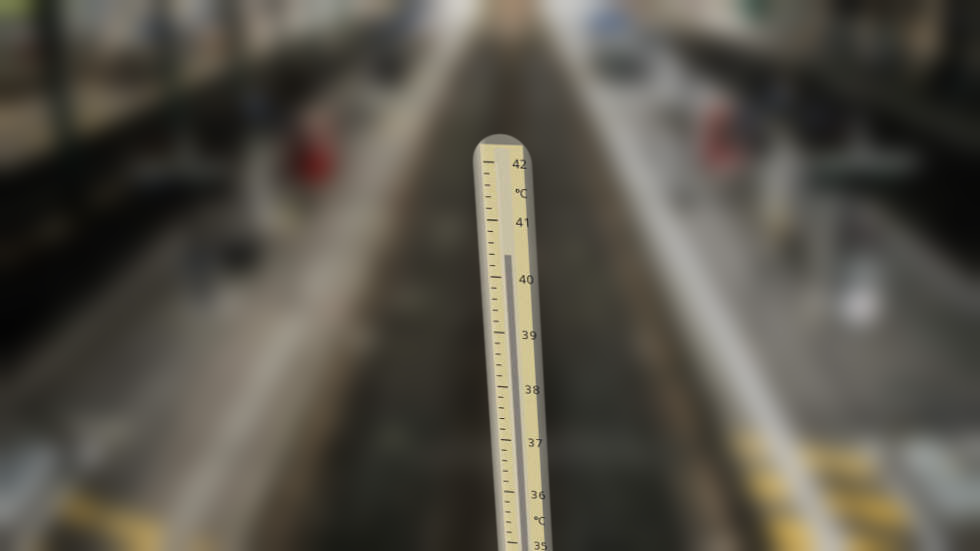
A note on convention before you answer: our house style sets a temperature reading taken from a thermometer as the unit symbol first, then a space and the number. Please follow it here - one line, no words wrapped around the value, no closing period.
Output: °C 40.4
